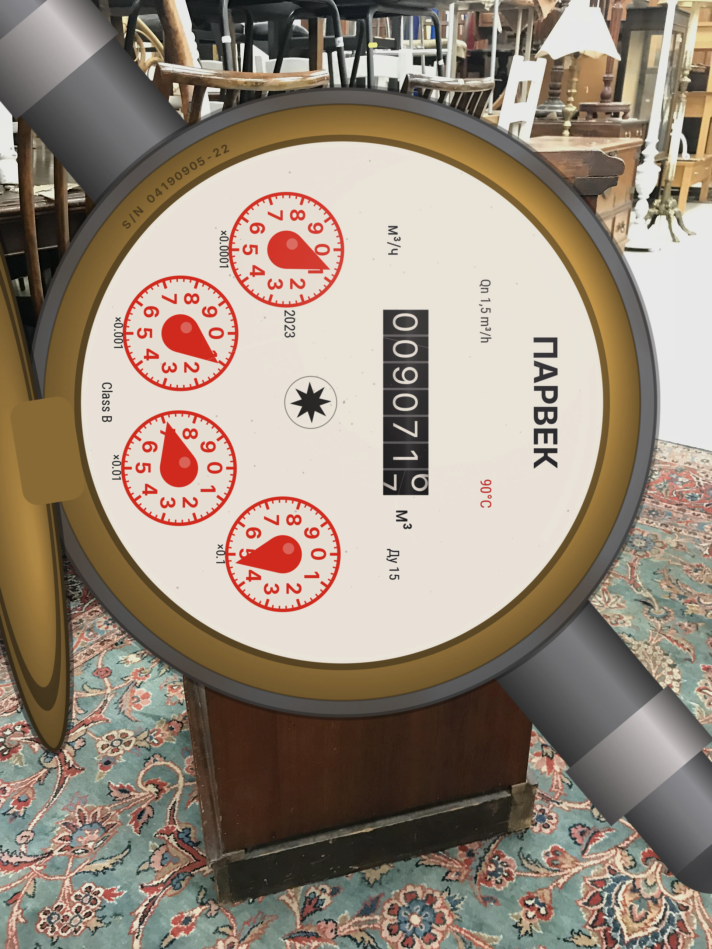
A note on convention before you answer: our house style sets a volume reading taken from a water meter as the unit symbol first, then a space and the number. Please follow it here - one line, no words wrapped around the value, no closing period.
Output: m³ 90716.4710
